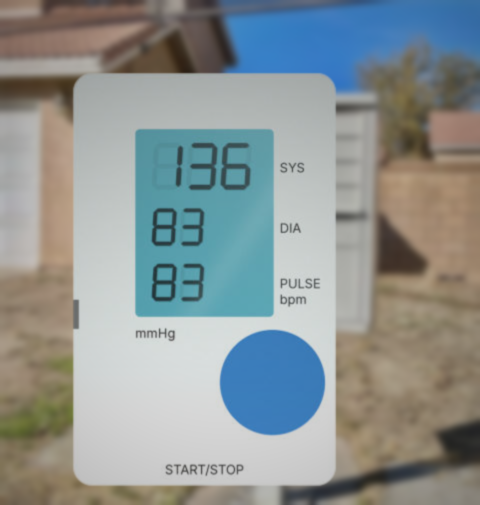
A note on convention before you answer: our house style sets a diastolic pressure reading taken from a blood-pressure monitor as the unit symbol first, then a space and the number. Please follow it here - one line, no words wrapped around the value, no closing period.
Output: mmHg 83
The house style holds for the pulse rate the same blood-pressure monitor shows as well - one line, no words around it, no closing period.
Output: bpm 83
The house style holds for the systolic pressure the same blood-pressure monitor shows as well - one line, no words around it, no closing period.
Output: mmHg 136
